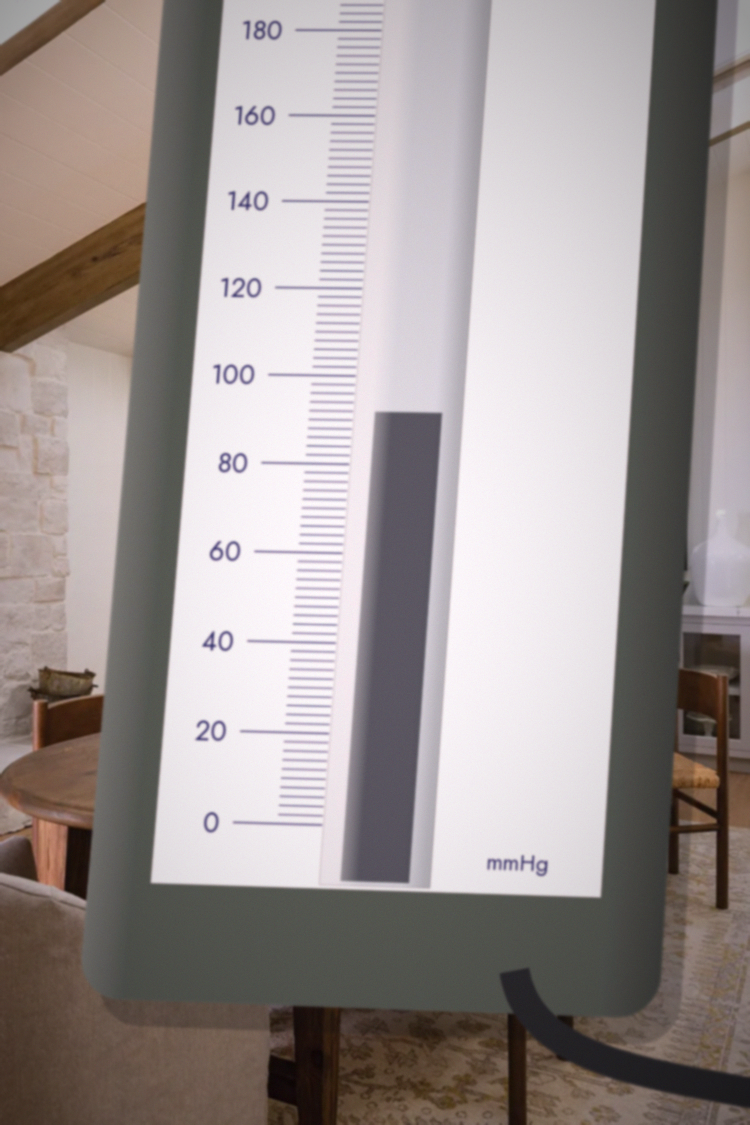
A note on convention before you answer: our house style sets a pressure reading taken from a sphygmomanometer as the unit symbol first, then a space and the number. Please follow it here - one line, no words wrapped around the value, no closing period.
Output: mmHg 92
